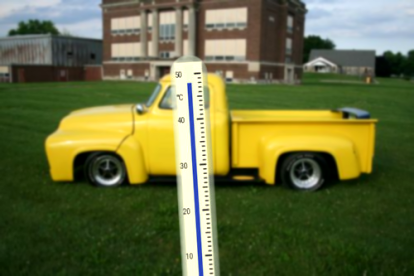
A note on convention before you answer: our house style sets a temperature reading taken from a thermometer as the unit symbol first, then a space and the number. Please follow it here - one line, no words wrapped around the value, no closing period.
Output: °C 48
